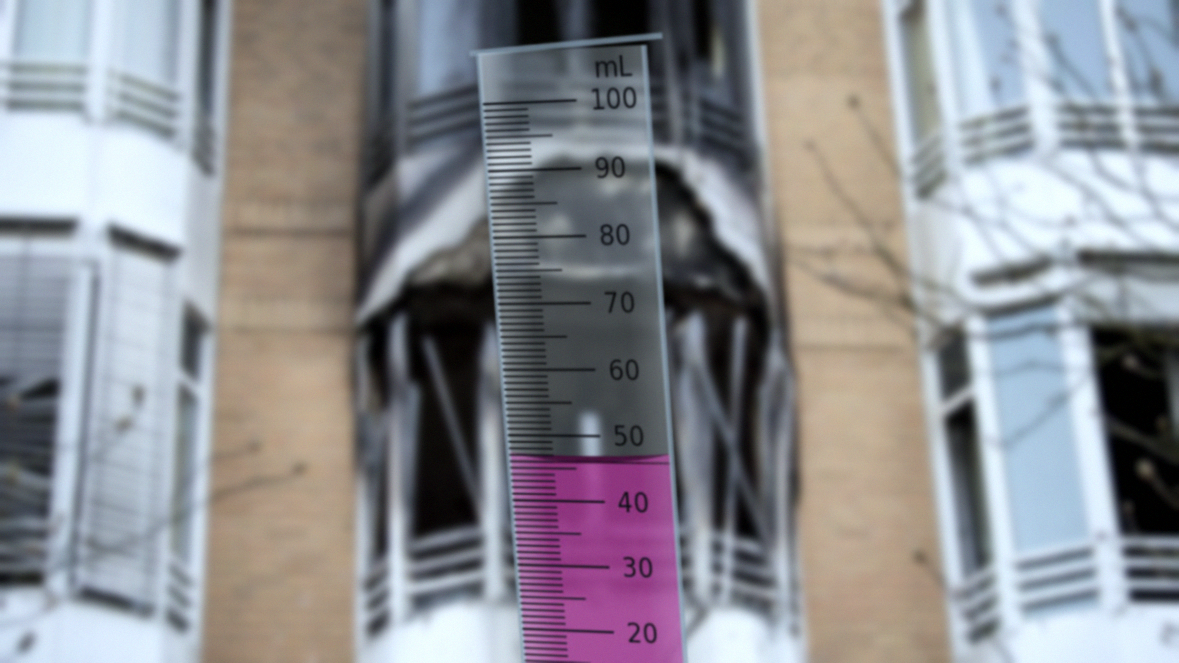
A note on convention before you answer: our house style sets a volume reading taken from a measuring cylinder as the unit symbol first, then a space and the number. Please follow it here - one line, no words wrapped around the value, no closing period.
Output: mL 46
